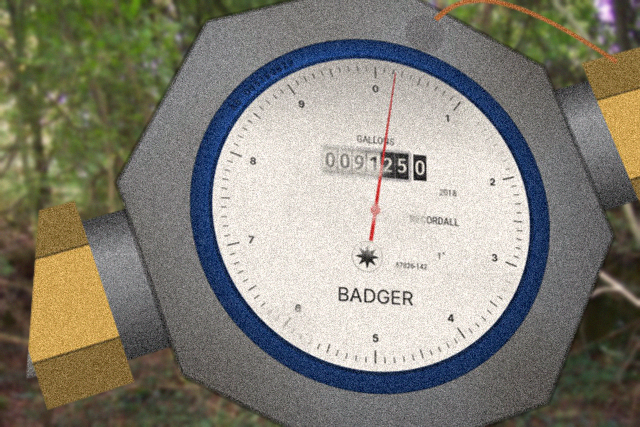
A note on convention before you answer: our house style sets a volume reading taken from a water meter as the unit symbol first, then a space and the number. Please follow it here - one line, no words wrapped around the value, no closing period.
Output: gal 91250.2
